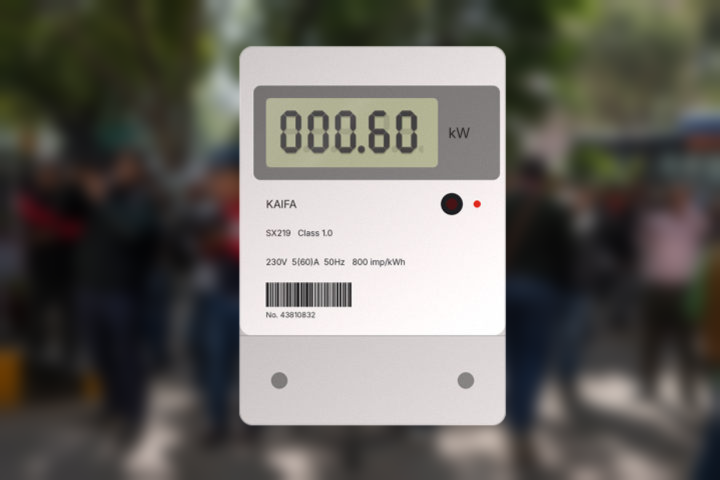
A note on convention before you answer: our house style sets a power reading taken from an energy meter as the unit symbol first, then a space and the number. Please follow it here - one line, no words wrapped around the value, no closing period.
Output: kW 0.60
